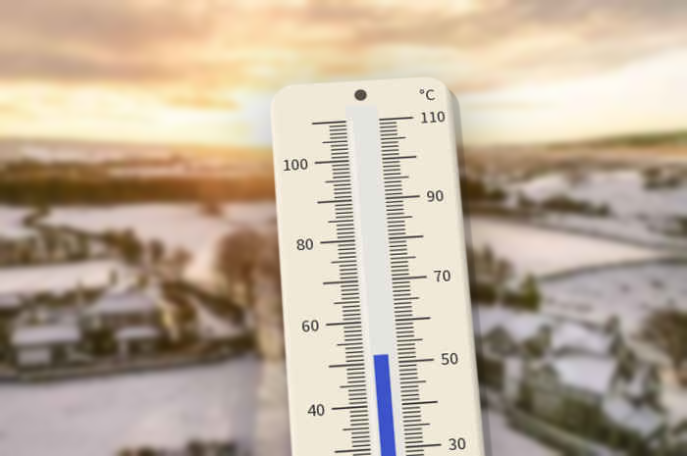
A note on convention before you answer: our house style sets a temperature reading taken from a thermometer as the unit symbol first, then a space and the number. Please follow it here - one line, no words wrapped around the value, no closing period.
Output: °C 52
